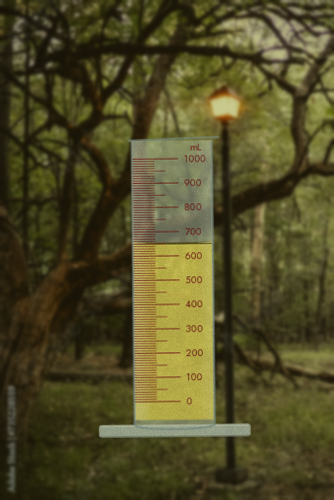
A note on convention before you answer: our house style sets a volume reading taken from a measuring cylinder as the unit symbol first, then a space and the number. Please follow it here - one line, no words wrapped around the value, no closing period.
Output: mL 650
